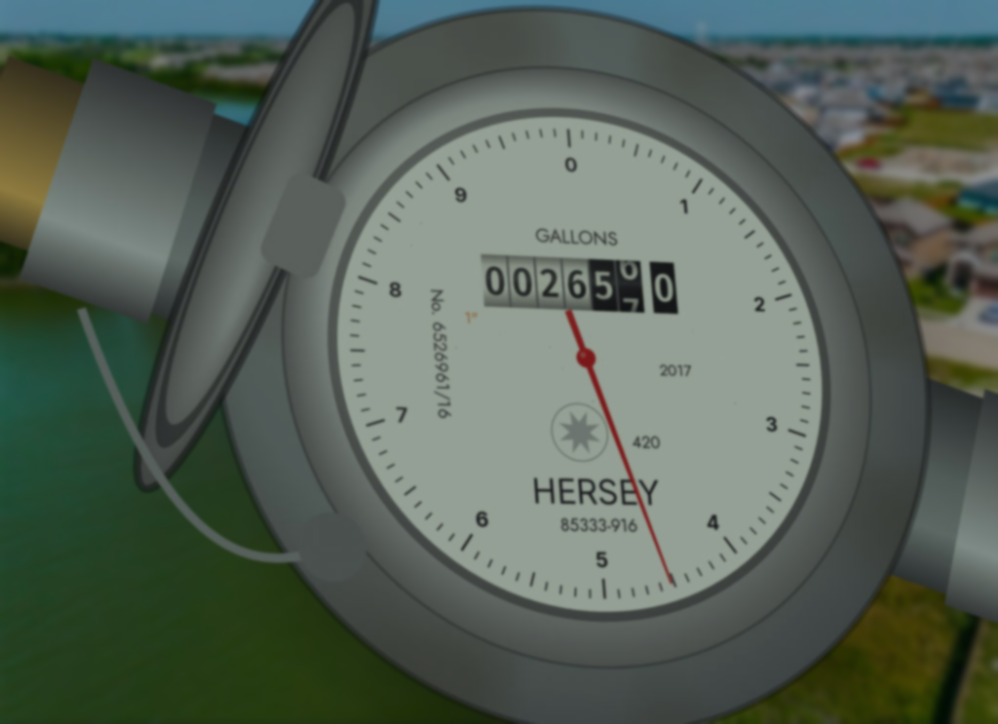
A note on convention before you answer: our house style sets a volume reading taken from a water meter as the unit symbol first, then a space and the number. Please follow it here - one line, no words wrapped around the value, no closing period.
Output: gal 26564.5
